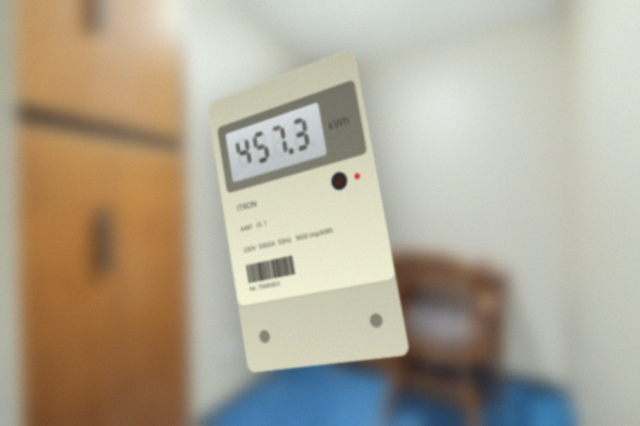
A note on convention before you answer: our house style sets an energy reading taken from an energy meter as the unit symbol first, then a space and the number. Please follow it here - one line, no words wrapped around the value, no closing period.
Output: kWh 457.3
